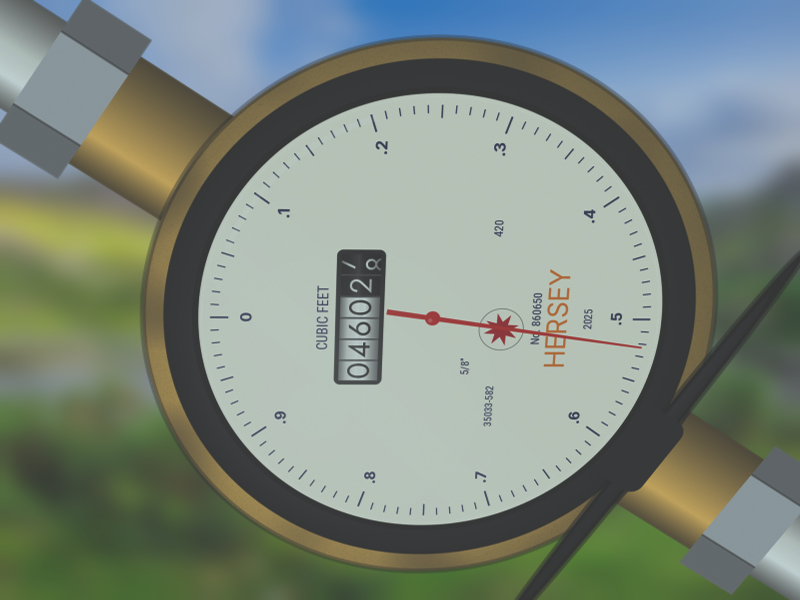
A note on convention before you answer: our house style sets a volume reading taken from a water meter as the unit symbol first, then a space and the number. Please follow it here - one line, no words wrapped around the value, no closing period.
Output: ft³ 46027.52
